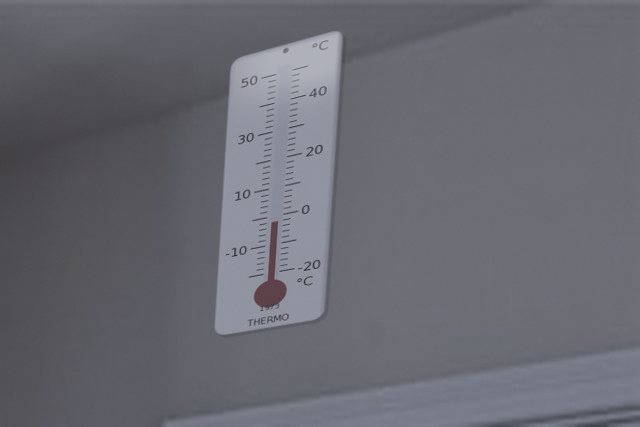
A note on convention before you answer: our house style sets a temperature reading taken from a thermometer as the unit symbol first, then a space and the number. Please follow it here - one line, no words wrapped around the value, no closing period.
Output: °C -2
